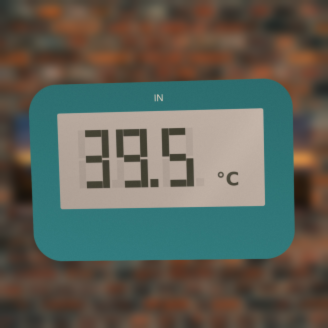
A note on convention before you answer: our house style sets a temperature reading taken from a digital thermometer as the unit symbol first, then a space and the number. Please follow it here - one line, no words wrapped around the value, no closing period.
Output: °C 39.5
